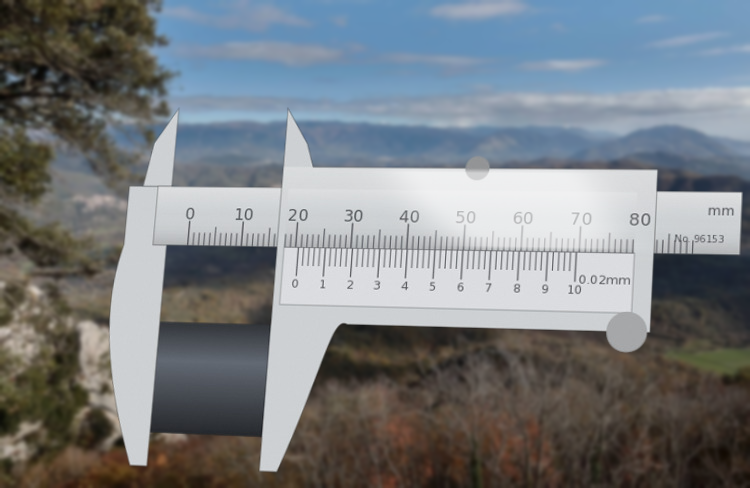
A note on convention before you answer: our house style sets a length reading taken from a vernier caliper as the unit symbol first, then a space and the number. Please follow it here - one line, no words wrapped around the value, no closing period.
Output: mm 20.5
